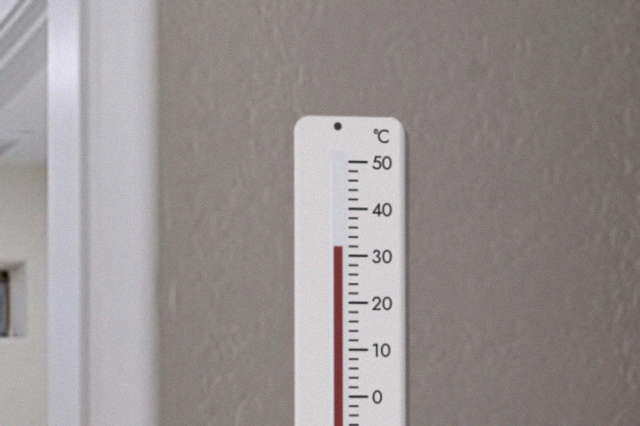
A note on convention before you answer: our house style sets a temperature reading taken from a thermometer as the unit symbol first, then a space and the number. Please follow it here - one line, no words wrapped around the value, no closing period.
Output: °C 32
